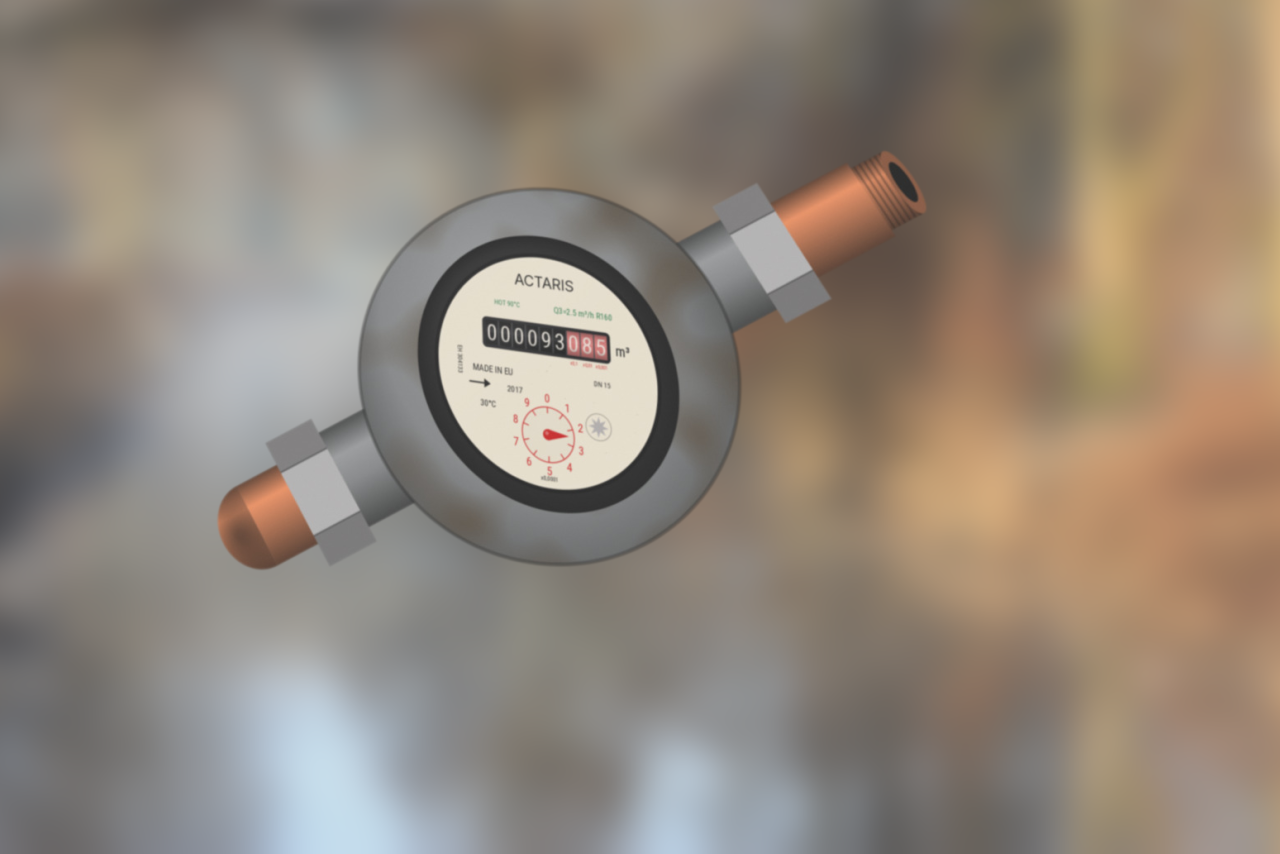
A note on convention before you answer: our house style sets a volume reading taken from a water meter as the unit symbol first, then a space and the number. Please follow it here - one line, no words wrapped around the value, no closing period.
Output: m³ 93.0852
